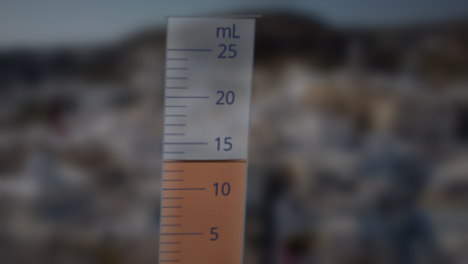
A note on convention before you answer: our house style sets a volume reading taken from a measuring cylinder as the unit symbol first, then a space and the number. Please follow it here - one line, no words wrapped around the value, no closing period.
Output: mL 13
